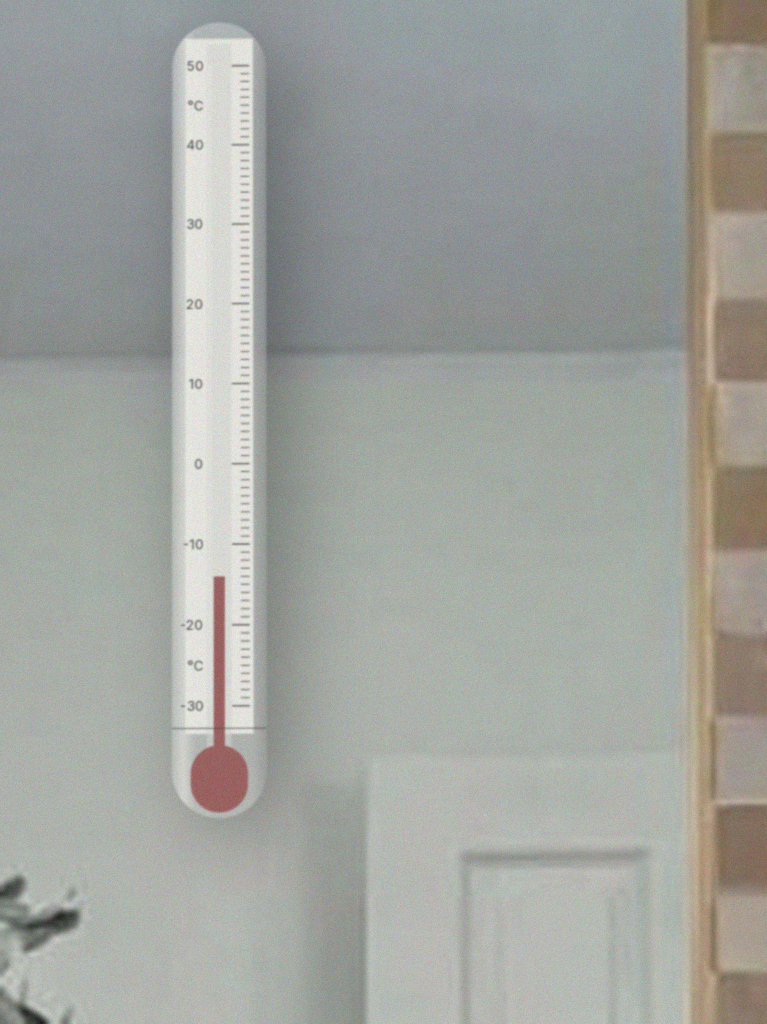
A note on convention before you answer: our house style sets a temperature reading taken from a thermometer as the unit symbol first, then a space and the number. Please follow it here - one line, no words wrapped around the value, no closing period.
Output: °C -14
